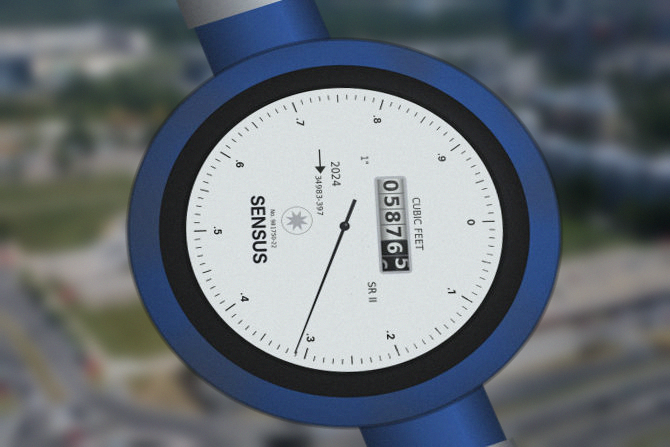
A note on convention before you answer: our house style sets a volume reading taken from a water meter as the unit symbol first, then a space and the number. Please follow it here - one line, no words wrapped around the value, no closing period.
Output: ft³ 58765.31
